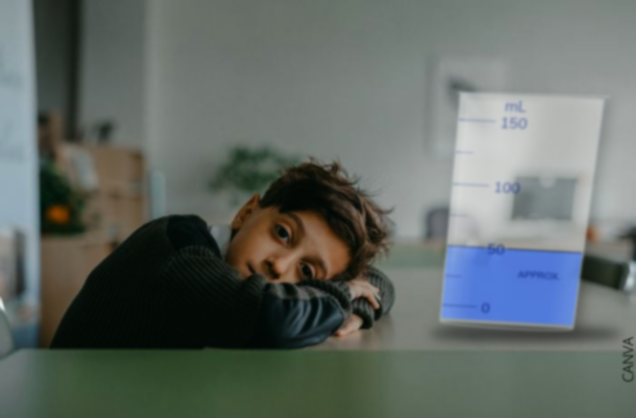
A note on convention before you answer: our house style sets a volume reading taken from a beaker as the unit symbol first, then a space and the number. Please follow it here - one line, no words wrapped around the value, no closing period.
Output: mL 50
